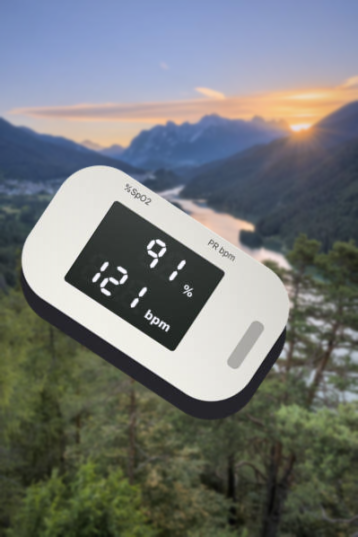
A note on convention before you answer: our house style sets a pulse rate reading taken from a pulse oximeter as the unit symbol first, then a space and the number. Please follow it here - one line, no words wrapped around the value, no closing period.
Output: bpm 121
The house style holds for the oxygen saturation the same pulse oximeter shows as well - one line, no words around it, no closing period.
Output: % 91
